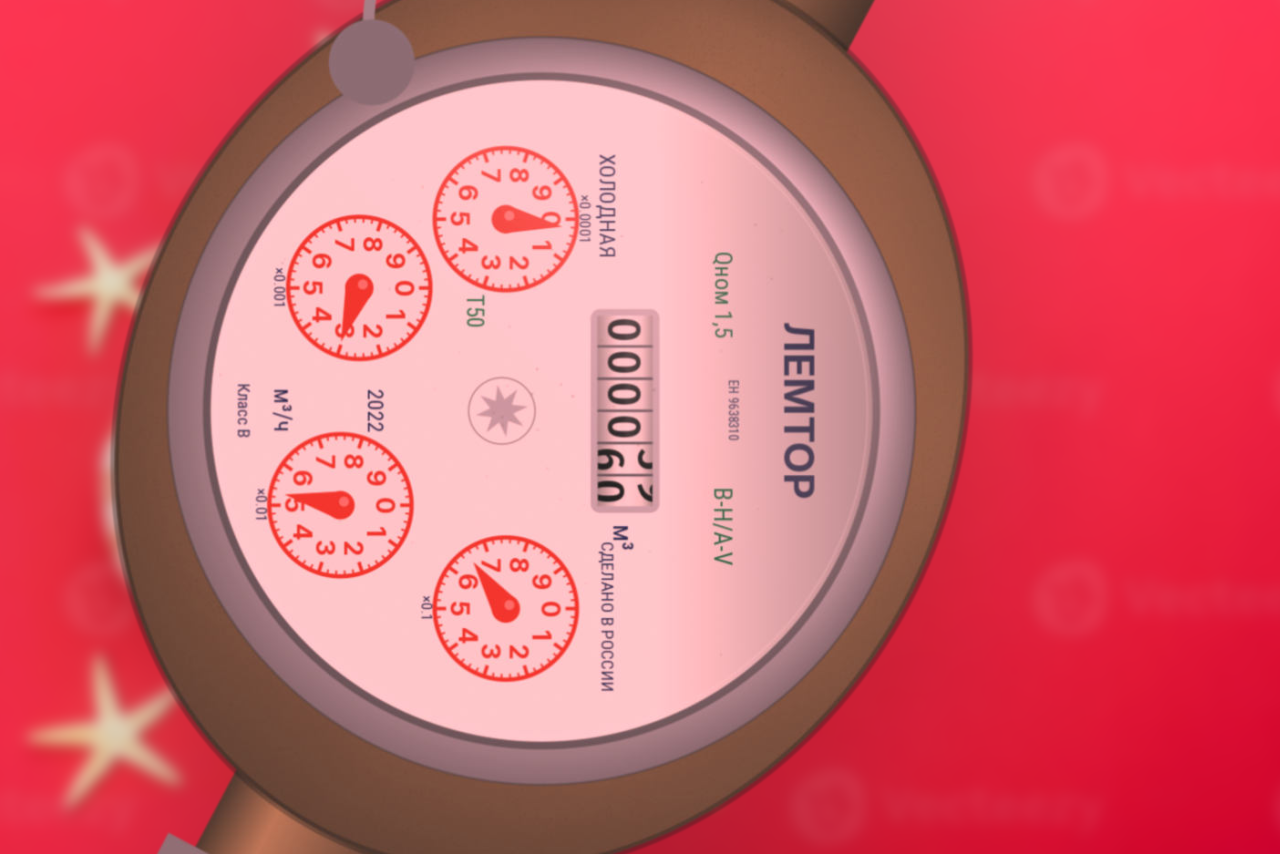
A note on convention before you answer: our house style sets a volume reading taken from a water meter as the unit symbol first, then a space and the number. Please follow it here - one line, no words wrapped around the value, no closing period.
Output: m³ 59.6530
